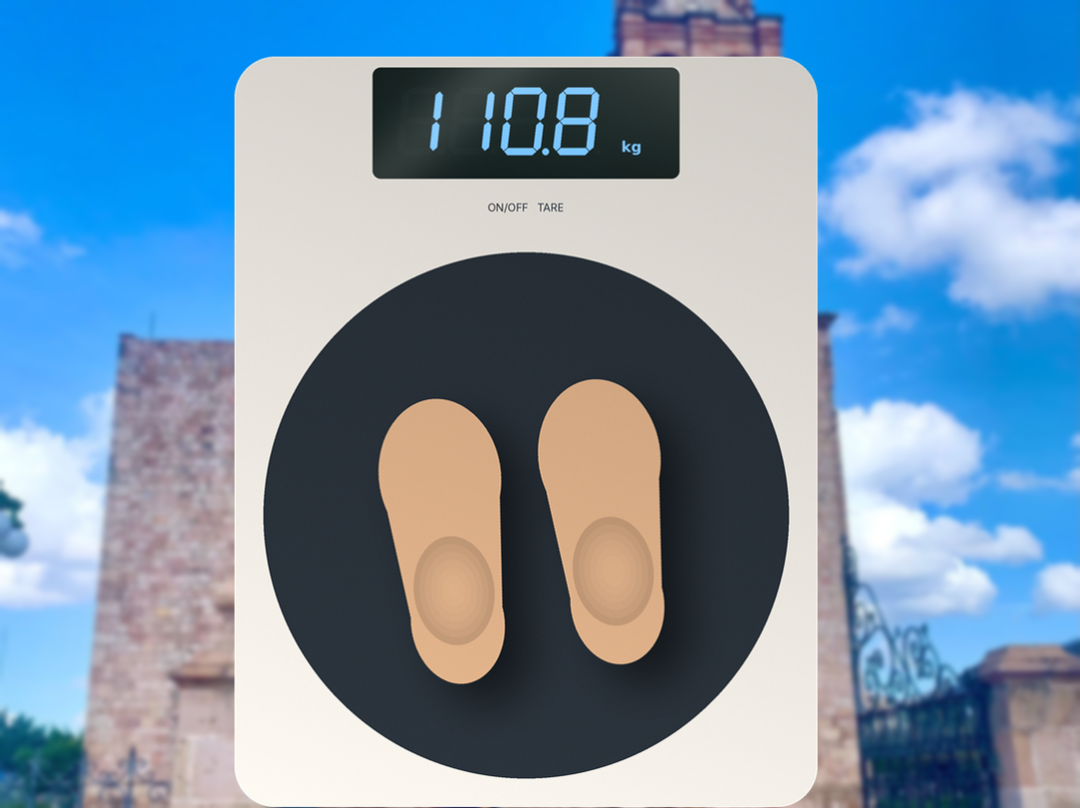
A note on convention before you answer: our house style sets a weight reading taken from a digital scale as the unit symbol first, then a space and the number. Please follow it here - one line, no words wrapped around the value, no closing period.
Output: kg 110.8
